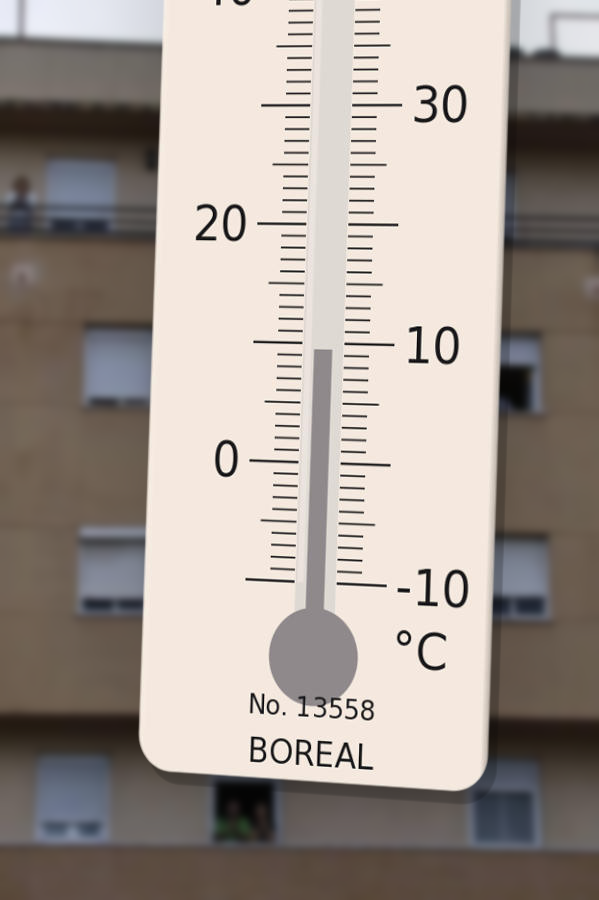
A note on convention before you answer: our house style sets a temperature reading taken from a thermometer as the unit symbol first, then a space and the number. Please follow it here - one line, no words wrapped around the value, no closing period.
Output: °C 9.5
